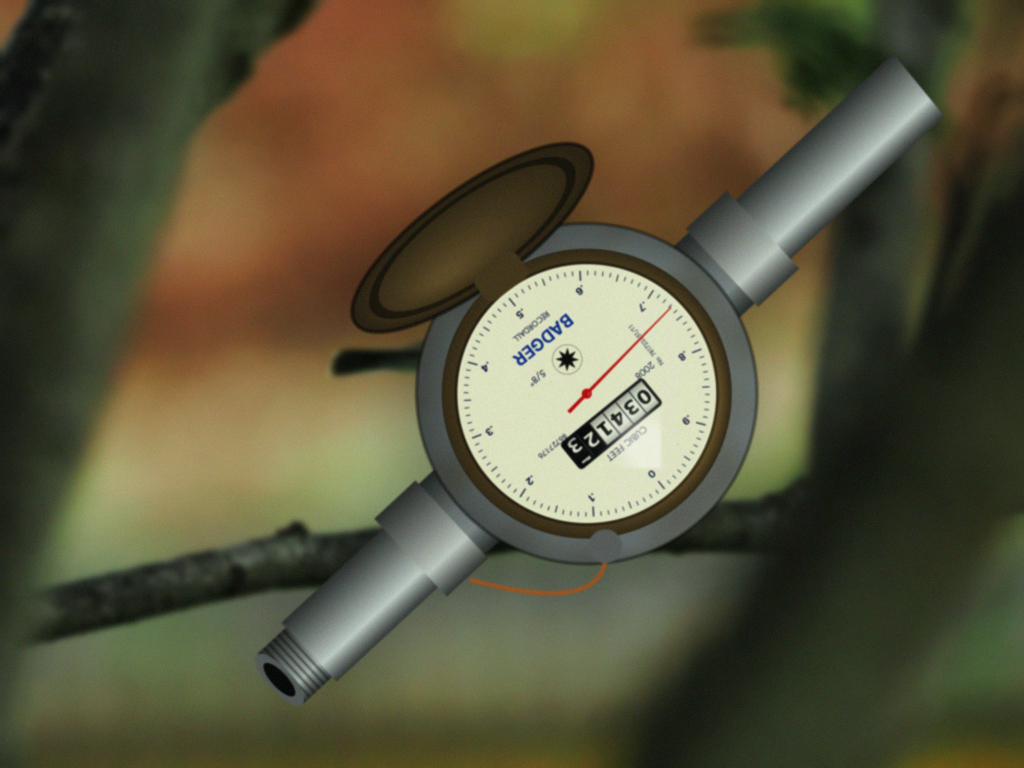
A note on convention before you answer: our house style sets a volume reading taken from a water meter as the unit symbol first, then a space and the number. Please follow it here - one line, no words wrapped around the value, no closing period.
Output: ft³ 34122.73
